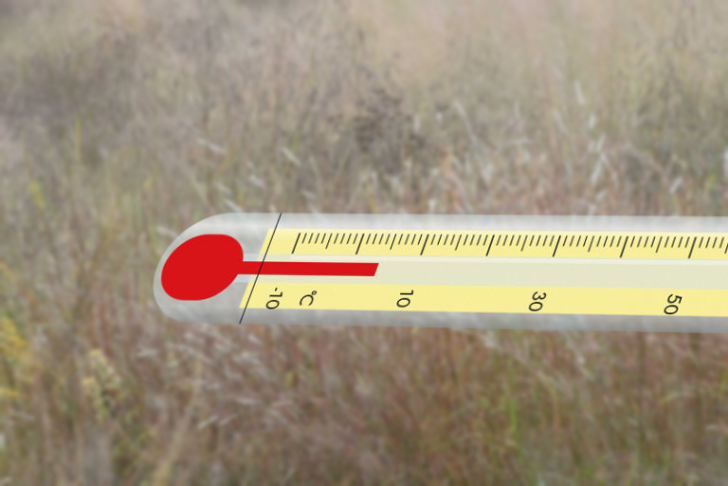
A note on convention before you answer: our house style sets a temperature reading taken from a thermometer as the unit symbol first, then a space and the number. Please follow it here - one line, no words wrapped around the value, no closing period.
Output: °C 4
